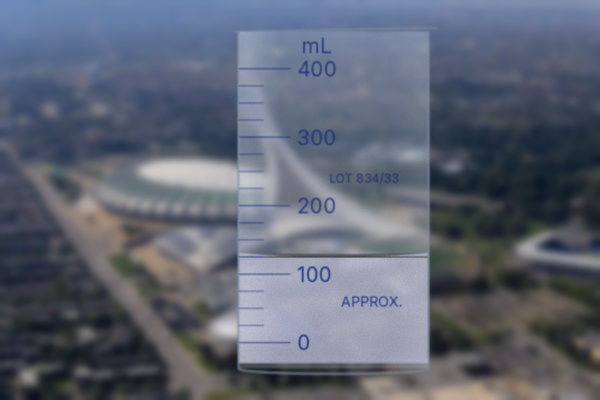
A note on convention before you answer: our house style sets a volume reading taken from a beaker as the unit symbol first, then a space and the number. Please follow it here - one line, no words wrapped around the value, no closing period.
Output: mL 125
